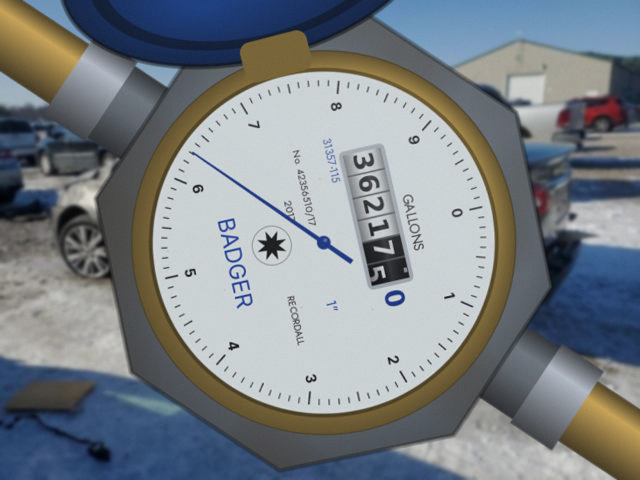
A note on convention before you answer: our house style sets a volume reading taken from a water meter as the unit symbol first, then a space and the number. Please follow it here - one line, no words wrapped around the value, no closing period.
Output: gal 3621746.3
